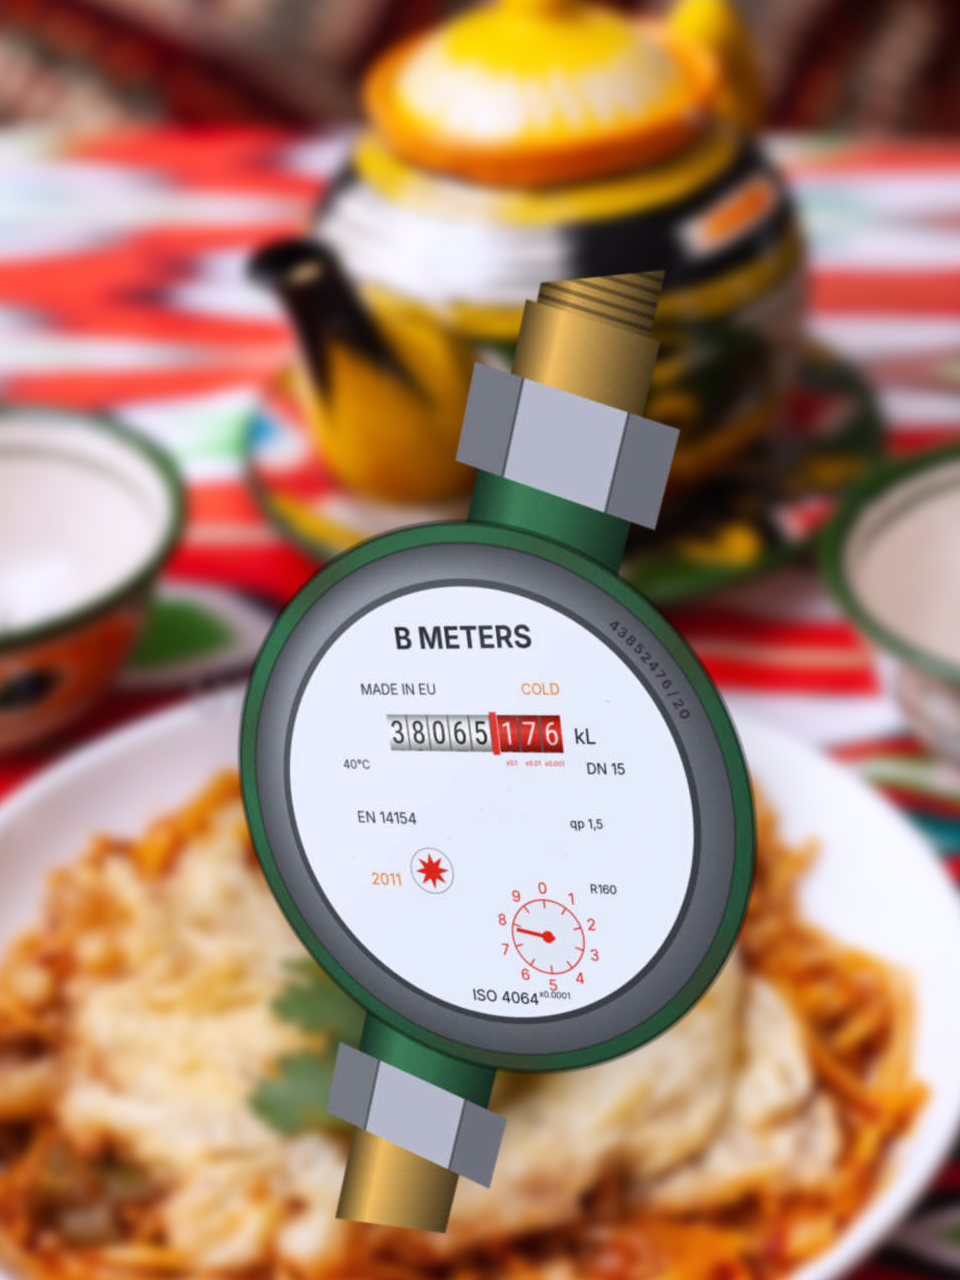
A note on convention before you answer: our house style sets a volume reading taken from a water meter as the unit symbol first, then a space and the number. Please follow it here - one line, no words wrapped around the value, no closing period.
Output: kL 38065.1767
